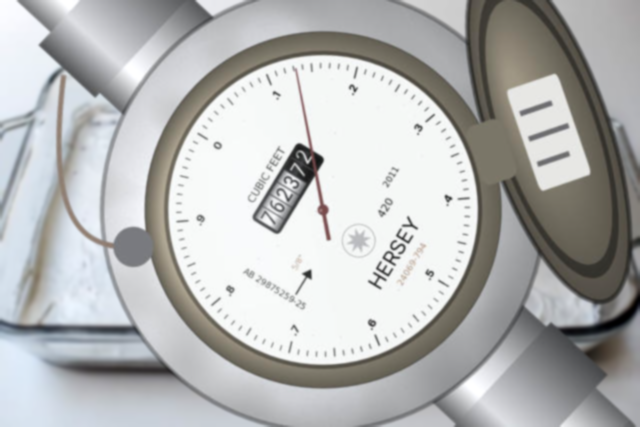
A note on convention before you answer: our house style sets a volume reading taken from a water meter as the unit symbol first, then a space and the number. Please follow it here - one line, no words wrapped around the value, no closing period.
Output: ft³ 762372.13
